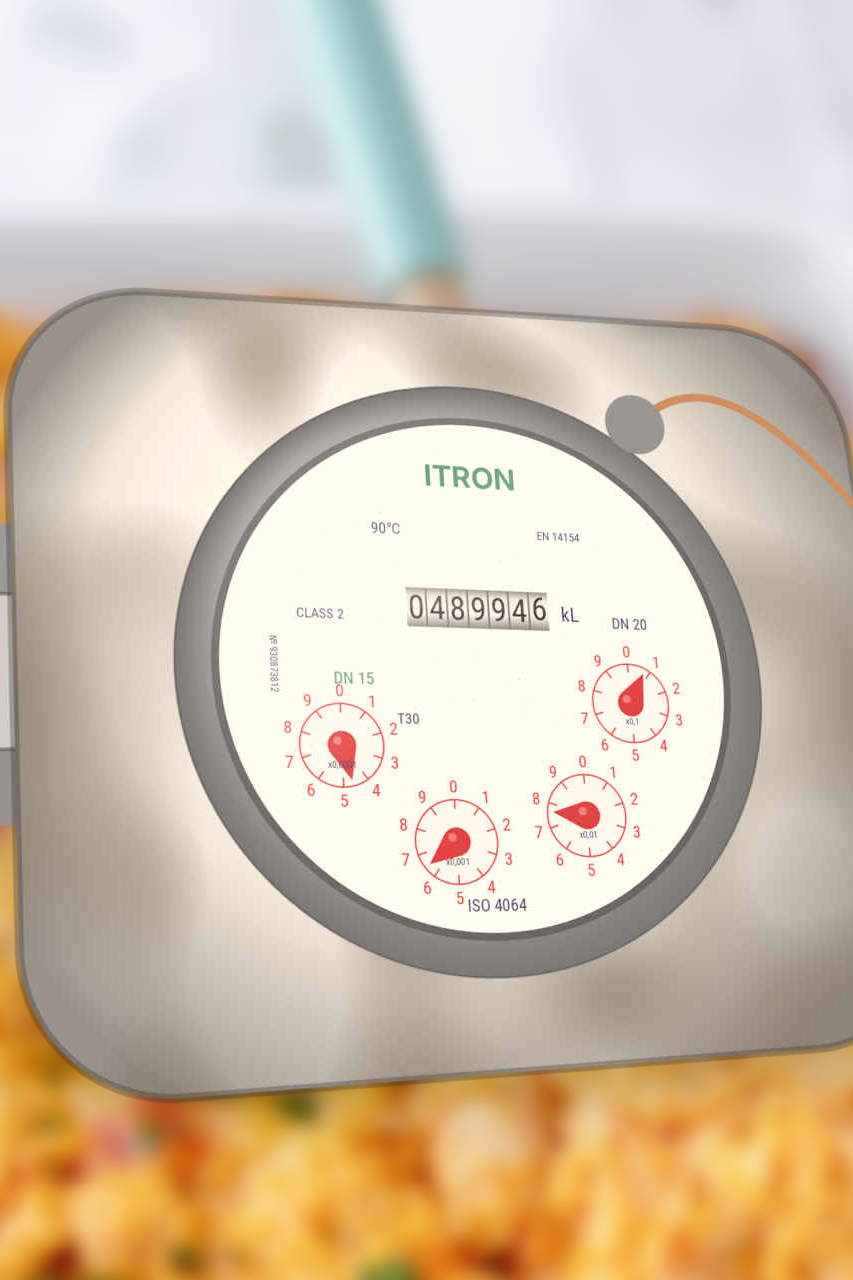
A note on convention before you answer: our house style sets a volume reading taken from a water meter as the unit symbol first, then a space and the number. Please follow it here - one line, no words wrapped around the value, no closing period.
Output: kL 489946.0764
